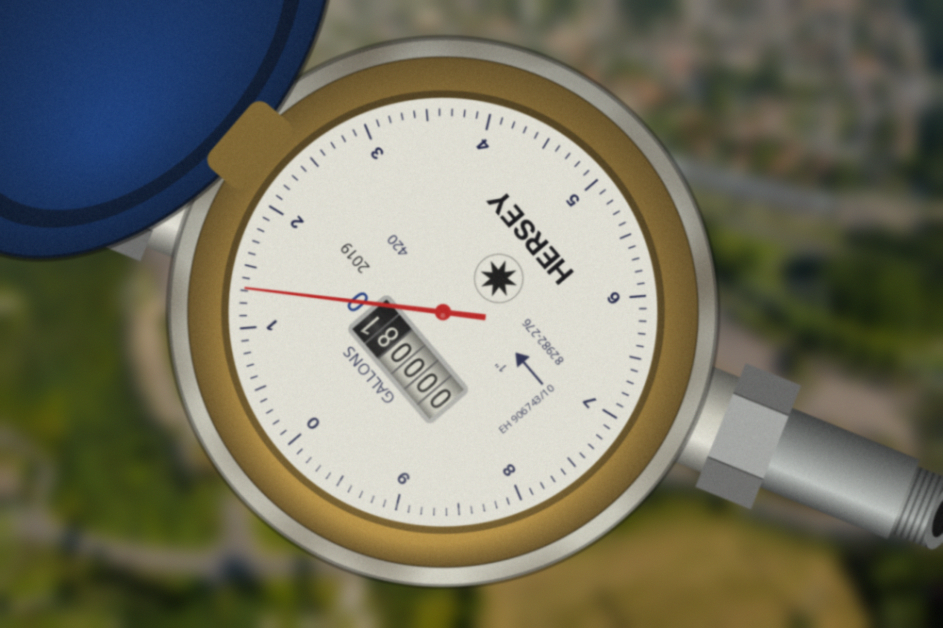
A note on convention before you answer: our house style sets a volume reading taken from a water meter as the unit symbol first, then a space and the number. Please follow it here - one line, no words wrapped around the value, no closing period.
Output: gal 811.3
